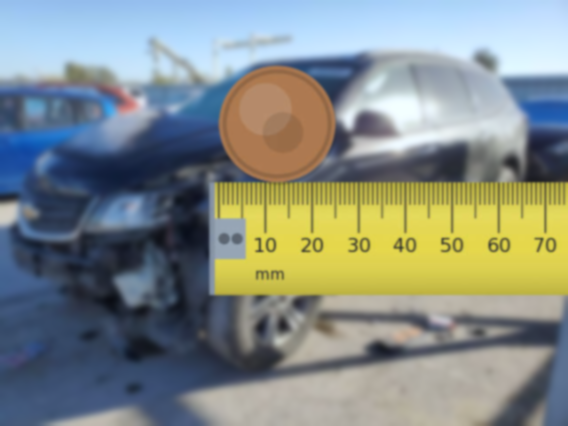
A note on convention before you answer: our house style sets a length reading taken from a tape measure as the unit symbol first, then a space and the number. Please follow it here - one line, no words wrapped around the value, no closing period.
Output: mm 25
